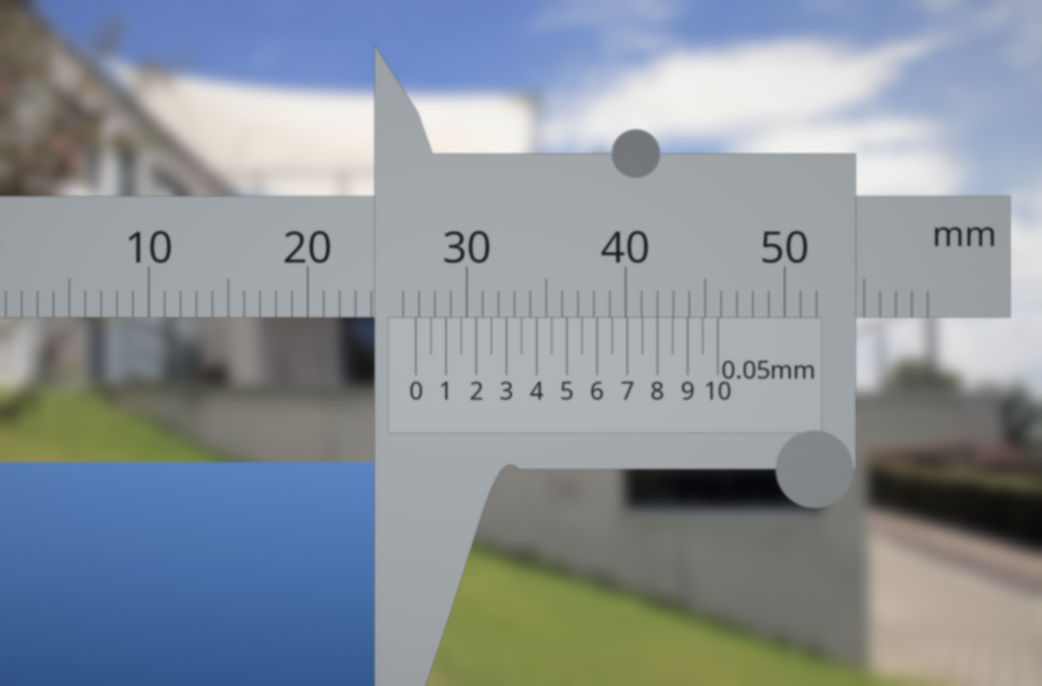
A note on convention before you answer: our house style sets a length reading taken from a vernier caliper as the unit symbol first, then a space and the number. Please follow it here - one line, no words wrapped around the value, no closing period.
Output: mm 26.8
